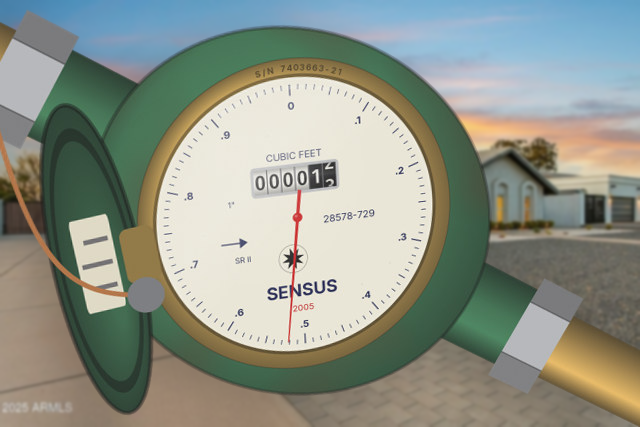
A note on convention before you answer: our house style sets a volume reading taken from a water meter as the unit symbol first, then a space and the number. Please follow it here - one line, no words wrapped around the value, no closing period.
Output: ft³ 12.52
